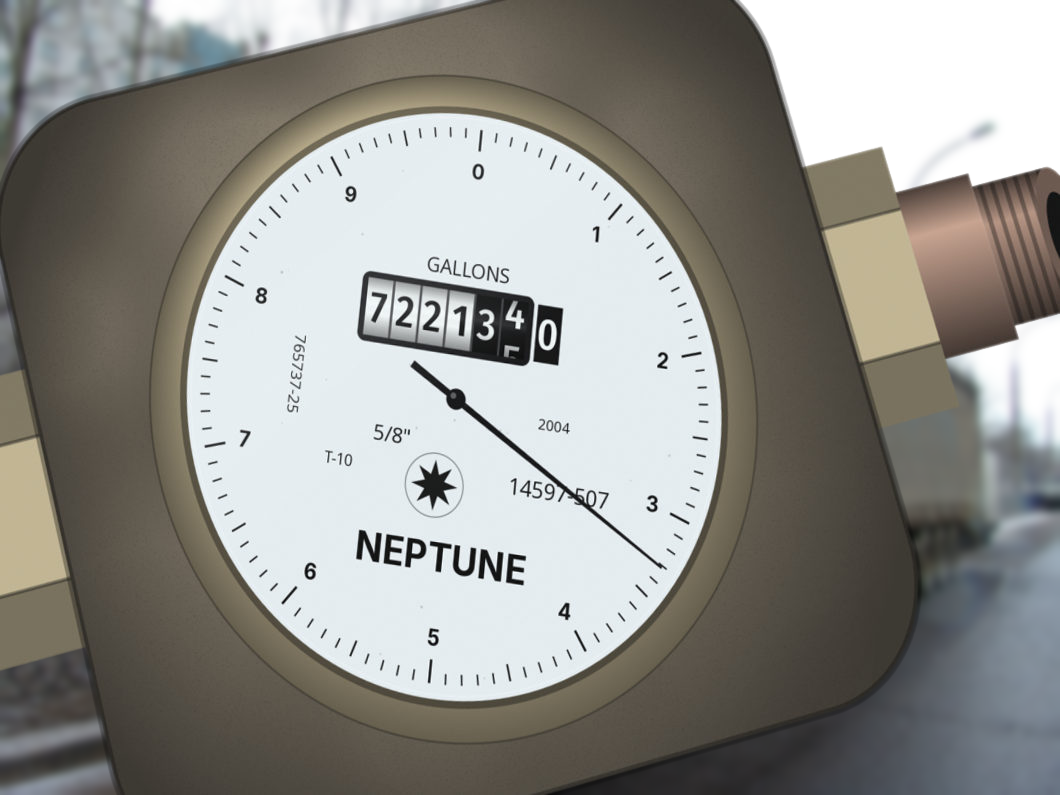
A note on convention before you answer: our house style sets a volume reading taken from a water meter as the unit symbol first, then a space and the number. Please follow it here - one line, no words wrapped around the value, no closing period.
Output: gal 7221343.3
